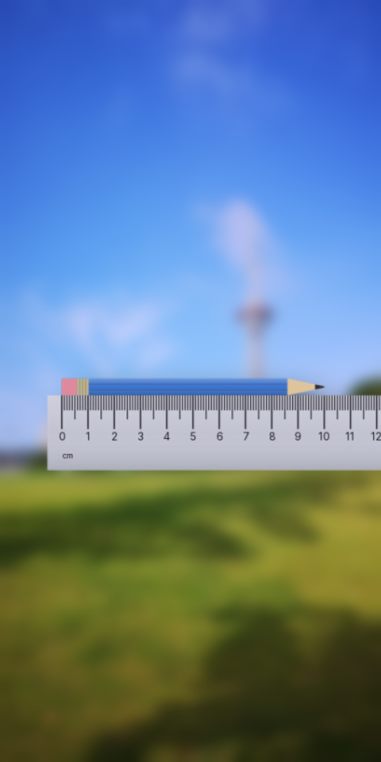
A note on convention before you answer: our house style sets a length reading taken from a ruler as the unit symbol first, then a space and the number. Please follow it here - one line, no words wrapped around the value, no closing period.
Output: cm 10
